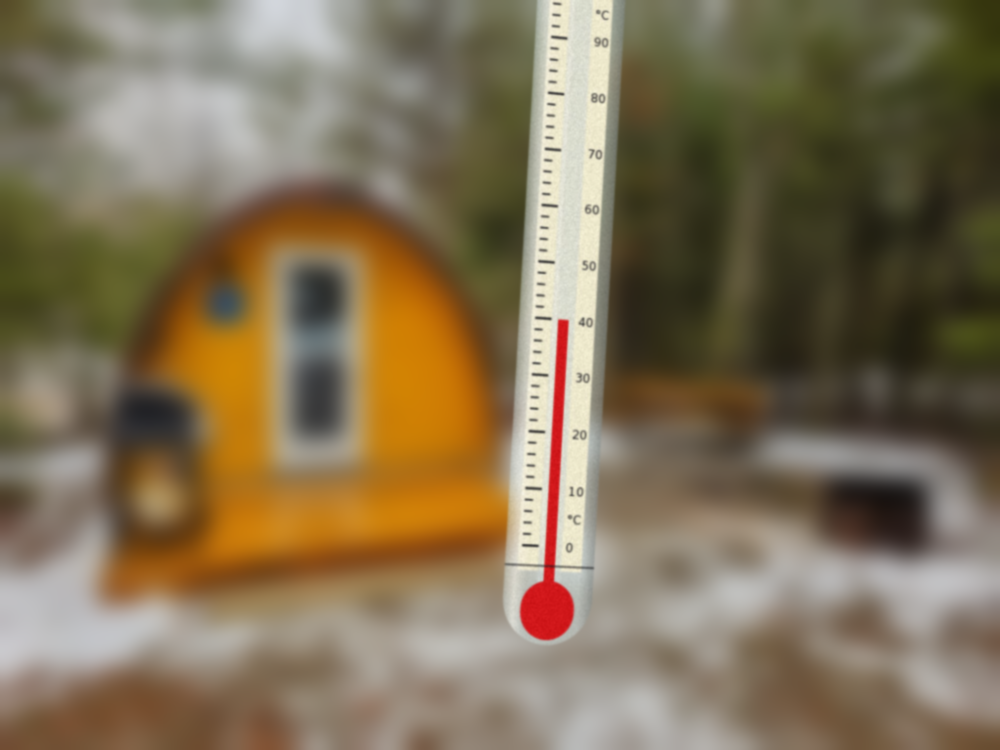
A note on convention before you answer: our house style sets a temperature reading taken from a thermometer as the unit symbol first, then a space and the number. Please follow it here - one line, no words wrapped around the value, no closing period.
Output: °C 40
